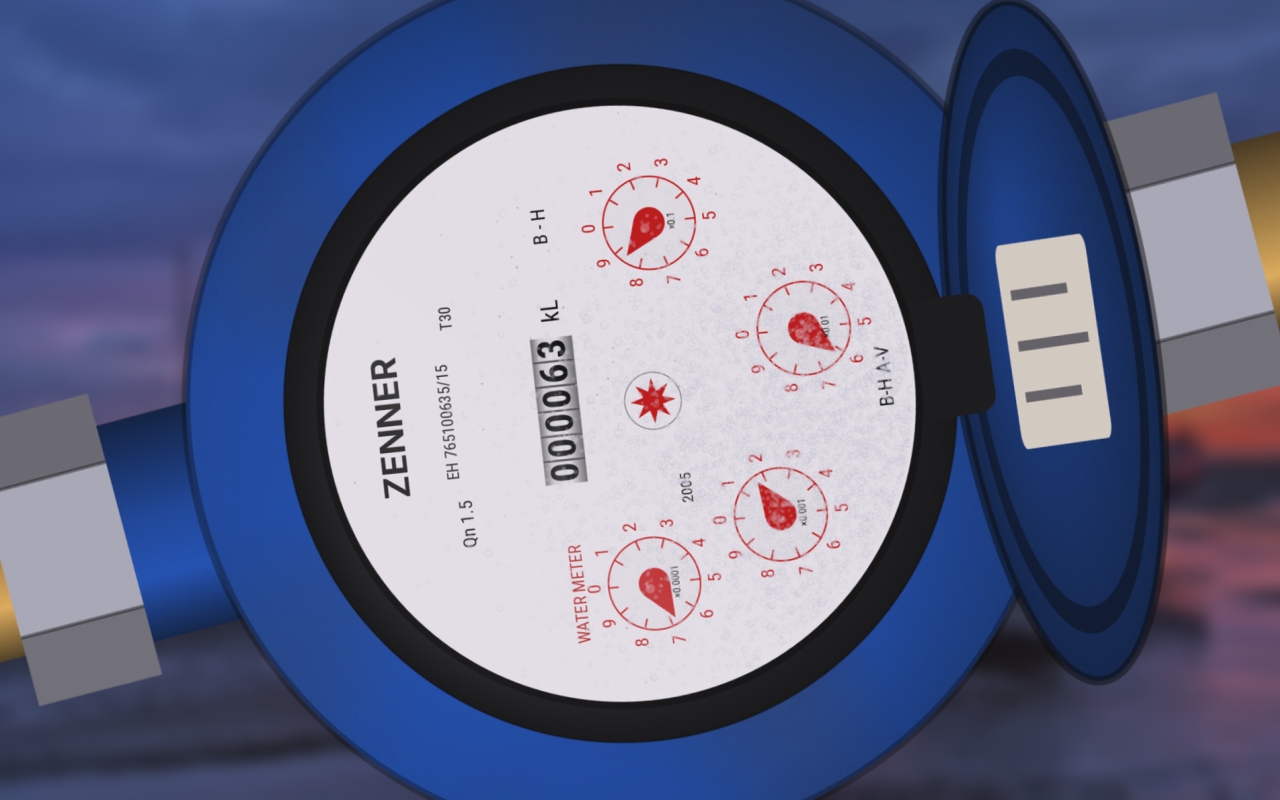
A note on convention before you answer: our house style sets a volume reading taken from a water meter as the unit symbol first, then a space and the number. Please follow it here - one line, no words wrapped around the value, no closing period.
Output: kL 63.8616
